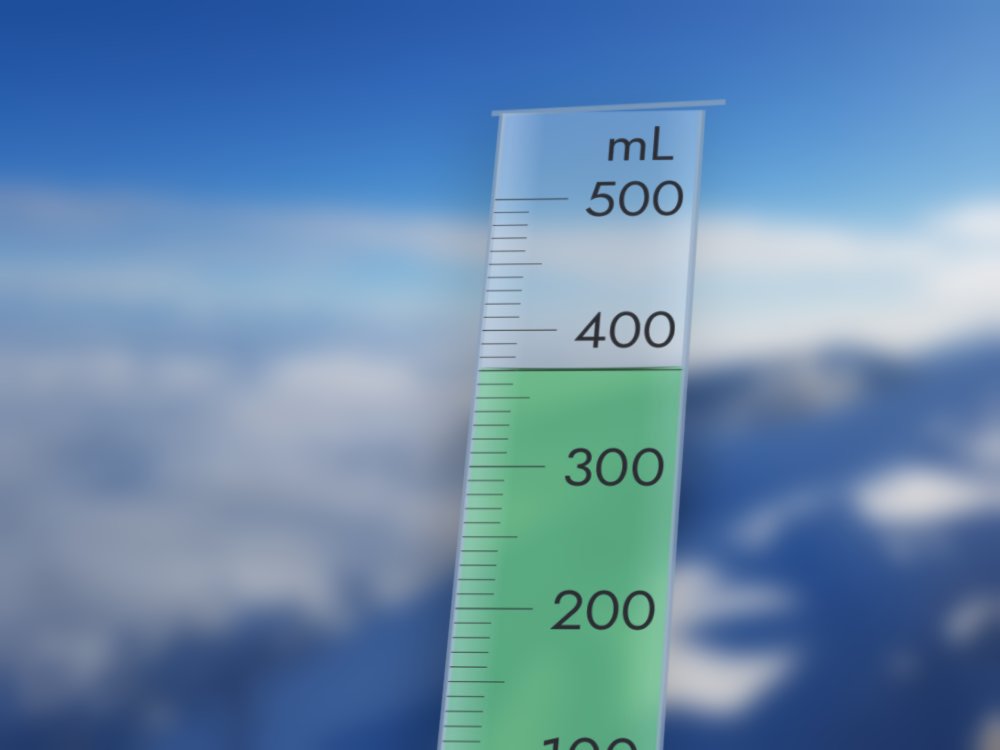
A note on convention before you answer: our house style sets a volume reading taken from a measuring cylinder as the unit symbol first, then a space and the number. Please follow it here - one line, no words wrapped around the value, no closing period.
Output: mL 370
